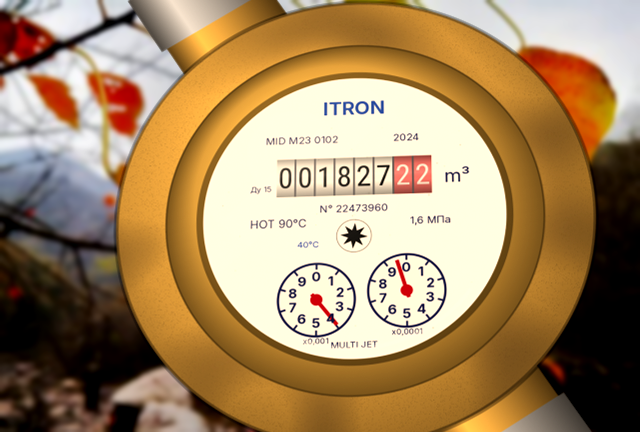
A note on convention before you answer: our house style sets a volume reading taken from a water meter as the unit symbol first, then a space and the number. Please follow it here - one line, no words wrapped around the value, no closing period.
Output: m³ 1827.2239
